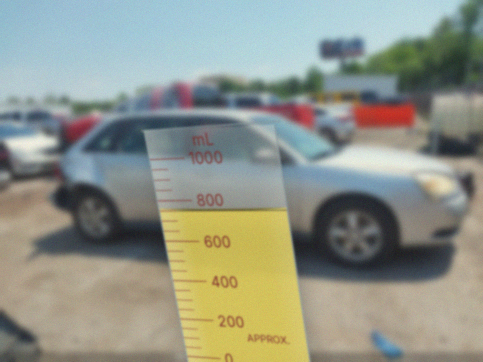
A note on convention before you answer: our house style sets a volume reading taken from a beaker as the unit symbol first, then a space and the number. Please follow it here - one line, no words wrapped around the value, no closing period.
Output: mL 750
